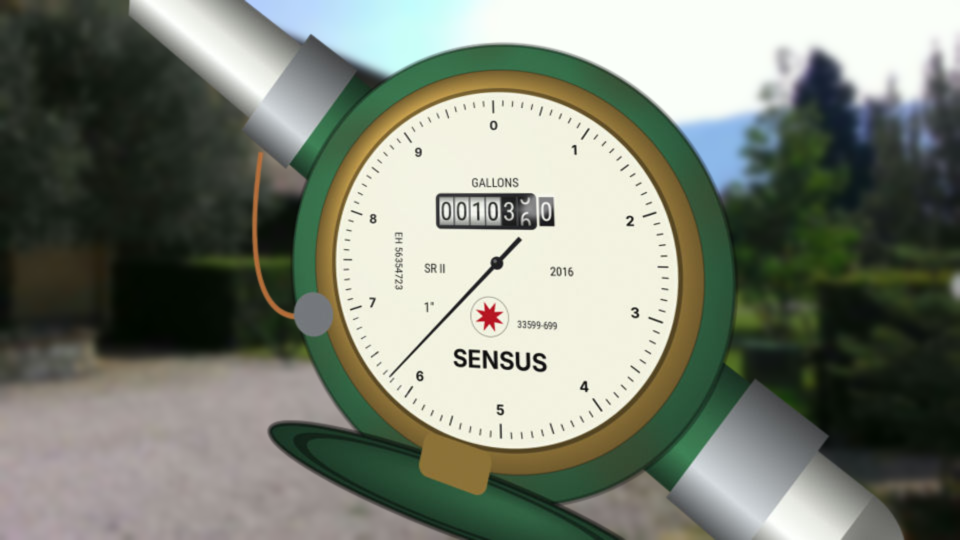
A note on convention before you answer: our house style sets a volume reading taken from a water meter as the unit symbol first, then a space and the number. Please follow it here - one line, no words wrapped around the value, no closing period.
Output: gal 10356.2
